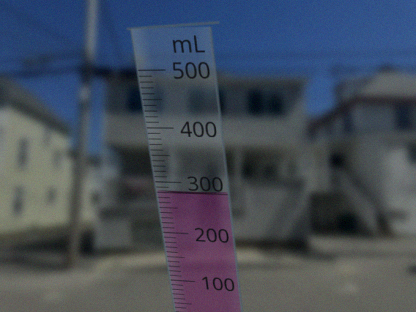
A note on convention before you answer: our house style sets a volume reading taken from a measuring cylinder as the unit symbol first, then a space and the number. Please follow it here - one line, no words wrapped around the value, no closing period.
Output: mL 280
